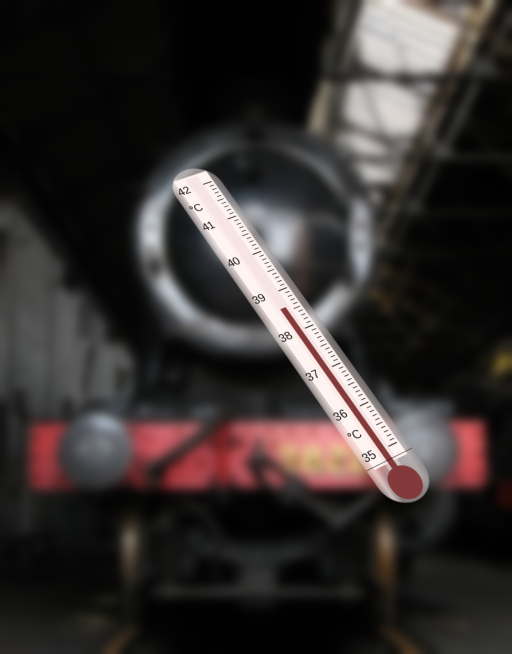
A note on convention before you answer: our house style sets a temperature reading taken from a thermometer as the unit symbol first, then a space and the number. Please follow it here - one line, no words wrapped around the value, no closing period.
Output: °C 38.6
